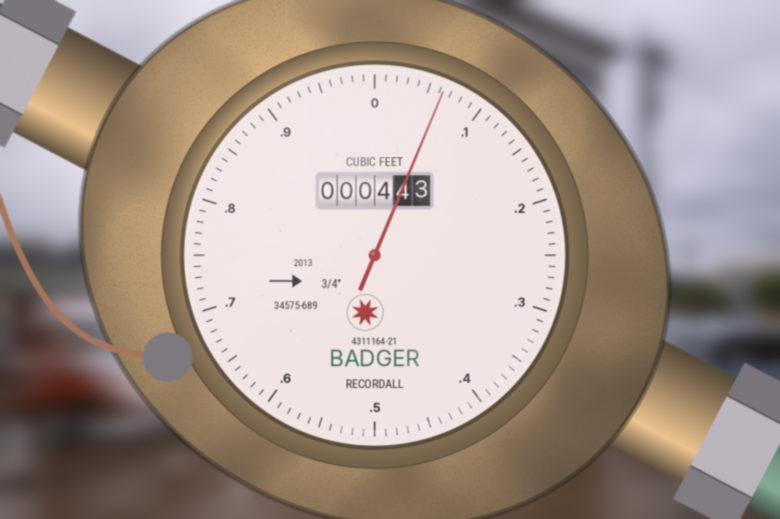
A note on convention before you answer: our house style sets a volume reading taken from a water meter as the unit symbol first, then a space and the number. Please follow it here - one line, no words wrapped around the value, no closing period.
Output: ft³ 443.06
